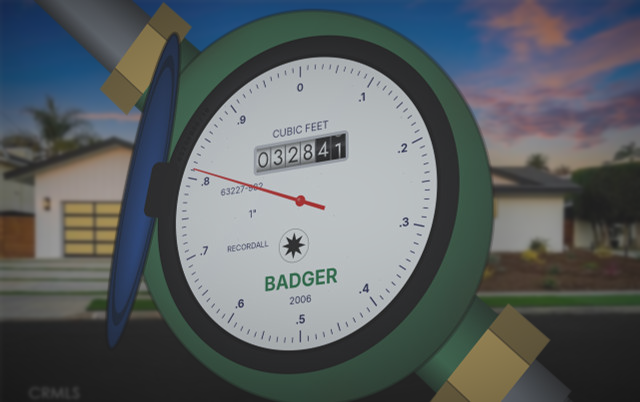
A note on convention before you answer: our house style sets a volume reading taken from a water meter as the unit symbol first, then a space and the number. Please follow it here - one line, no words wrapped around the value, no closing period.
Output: ft³ 32840.81
